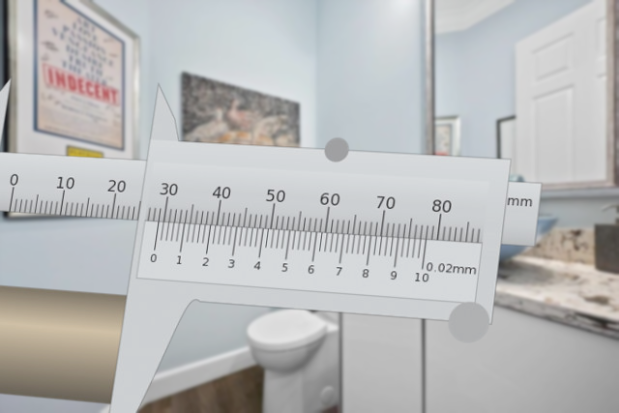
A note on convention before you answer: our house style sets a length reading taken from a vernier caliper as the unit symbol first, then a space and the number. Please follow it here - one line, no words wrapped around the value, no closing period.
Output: mm 29.0
